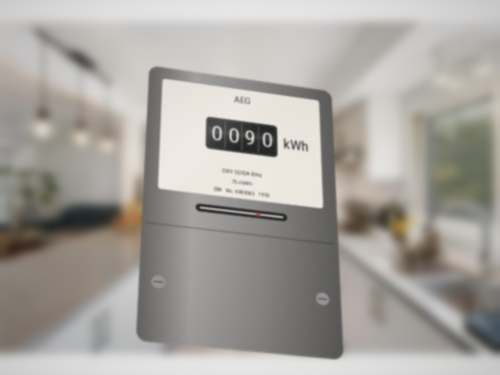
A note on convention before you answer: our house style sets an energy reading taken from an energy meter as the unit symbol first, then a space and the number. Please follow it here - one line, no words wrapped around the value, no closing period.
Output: kWh 90
